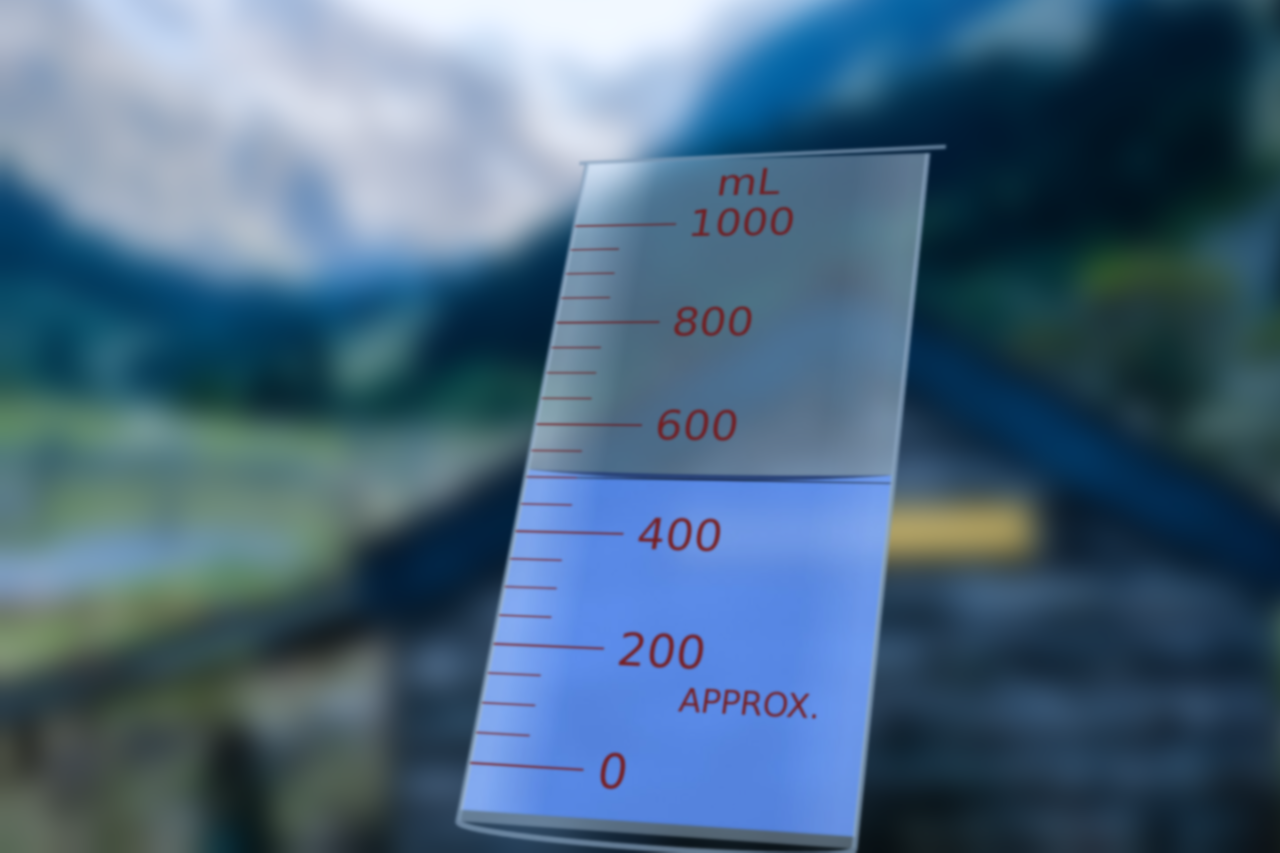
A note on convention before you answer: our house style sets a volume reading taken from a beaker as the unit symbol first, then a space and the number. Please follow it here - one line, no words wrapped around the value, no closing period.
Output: mL 500
